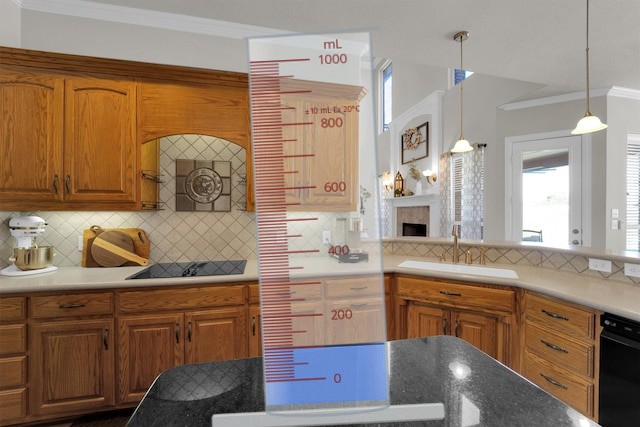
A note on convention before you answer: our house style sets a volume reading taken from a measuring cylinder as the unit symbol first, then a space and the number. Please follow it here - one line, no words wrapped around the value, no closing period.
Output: mL 100
